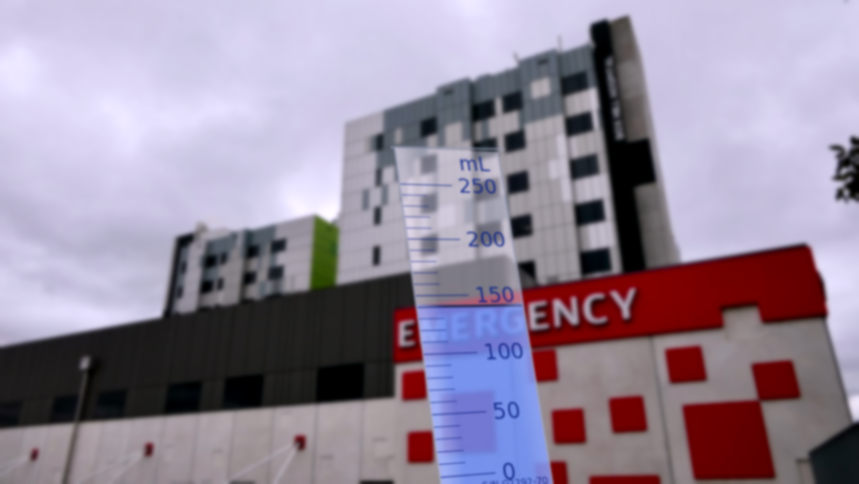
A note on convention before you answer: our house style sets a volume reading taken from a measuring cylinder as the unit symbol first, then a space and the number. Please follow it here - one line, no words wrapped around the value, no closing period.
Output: mL 140
